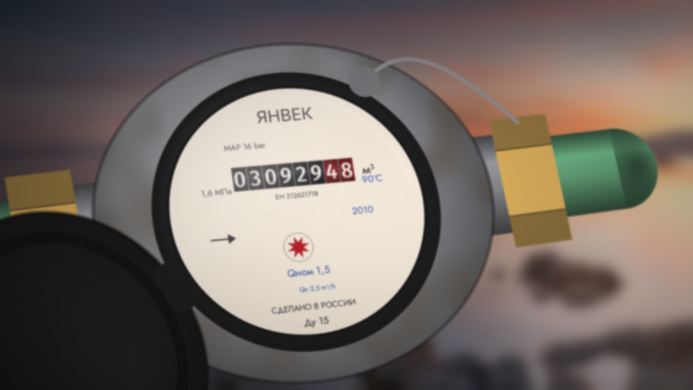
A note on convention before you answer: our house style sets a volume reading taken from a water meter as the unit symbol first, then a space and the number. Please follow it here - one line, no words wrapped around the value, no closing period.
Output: m³ 30929.48
